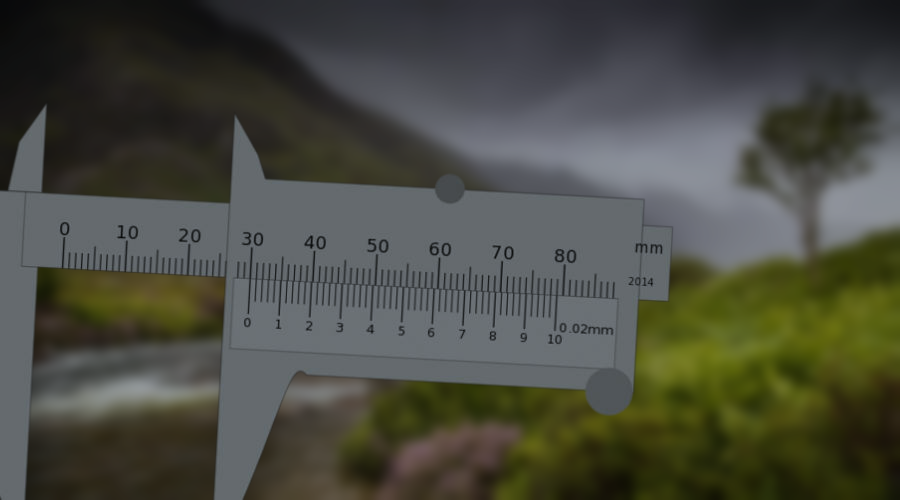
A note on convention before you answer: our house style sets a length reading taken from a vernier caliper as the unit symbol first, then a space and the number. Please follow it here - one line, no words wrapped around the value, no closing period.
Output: mm 30.0
